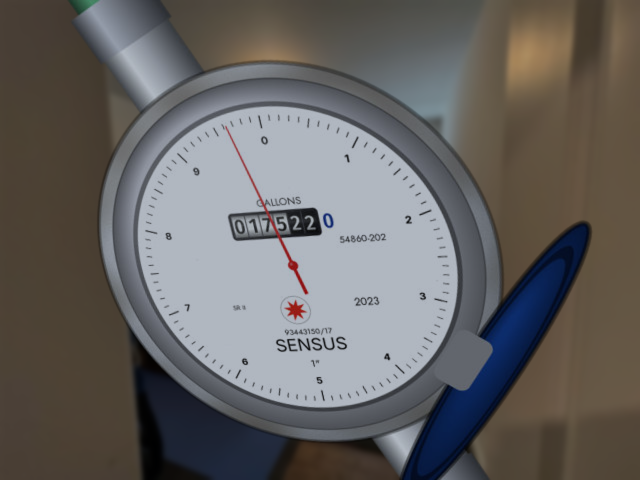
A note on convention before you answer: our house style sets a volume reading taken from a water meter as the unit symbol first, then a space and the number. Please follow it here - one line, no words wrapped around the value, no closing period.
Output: gal 175219.6
